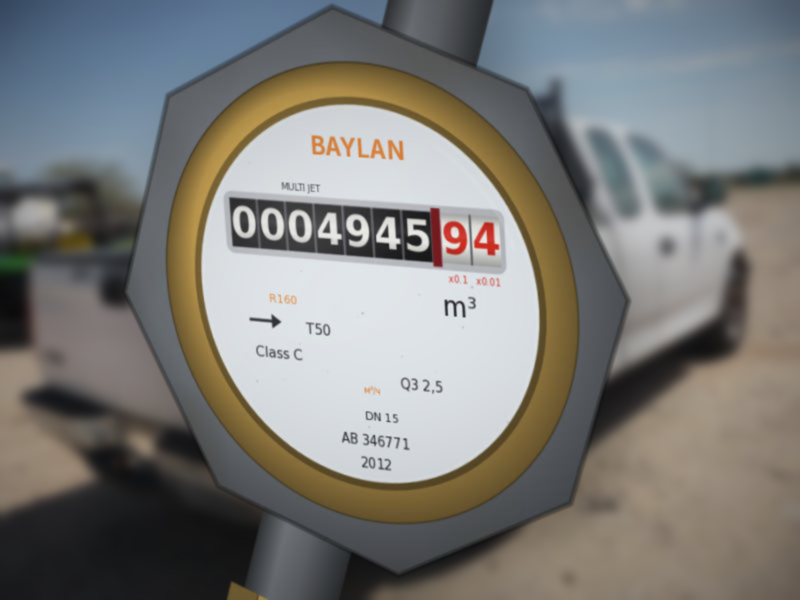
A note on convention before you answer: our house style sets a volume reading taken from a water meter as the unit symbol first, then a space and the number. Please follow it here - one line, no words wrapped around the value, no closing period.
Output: m³ 4945.94
